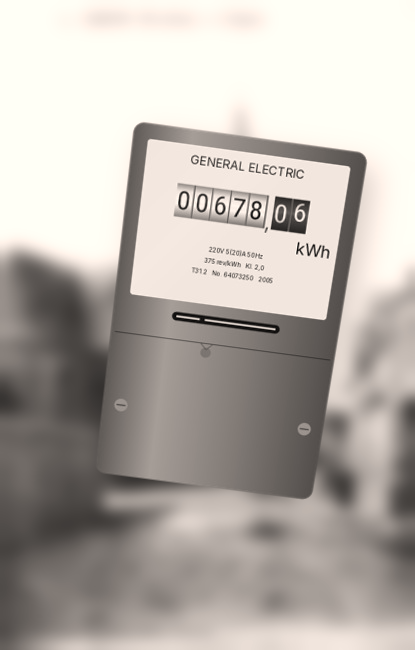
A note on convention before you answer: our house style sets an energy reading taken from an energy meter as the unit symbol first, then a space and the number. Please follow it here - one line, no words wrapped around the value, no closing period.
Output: kWh 678.06
